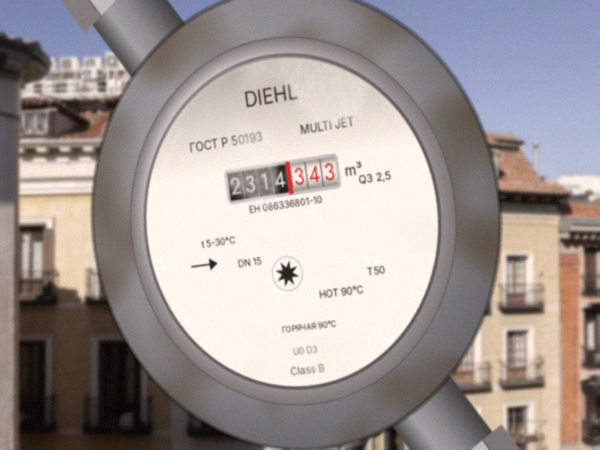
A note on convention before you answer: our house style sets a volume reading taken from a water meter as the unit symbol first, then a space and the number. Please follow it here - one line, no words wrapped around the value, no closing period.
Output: m³ 2314.343
